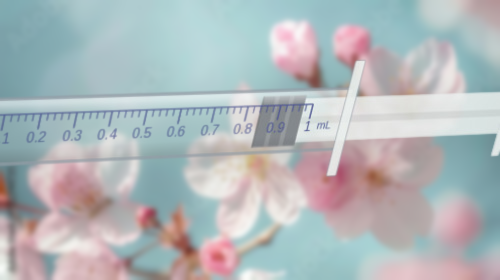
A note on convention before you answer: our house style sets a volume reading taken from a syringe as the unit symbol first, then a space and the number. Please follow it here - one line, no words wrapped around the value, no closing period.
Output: mL 0.84
